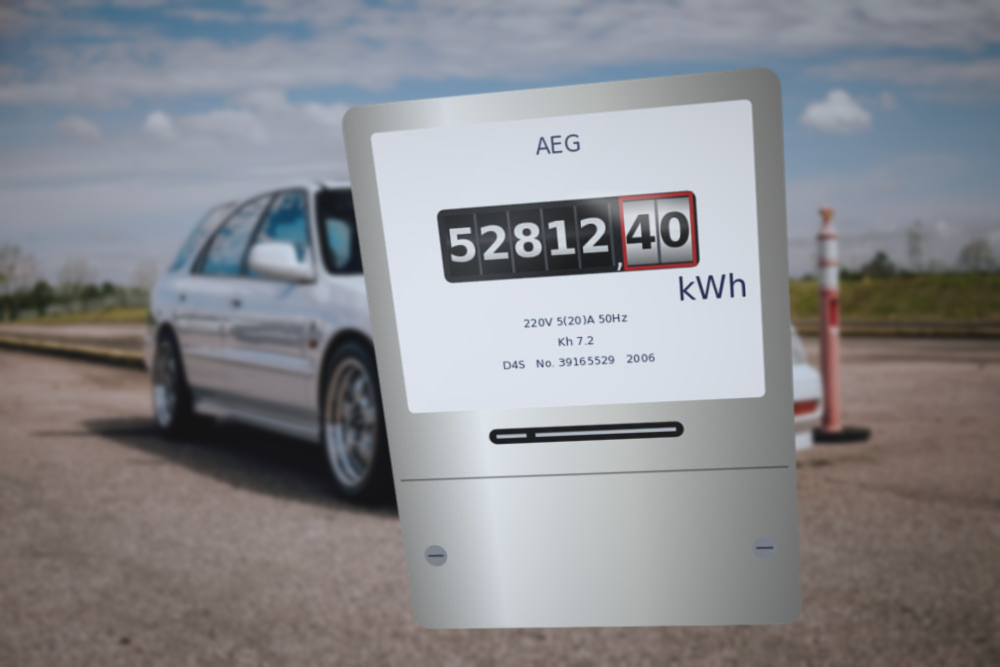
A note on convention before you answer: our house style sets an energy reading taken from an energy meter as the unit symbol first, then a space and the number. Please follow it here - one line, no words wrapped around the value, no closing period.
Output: kWh 52812.40
